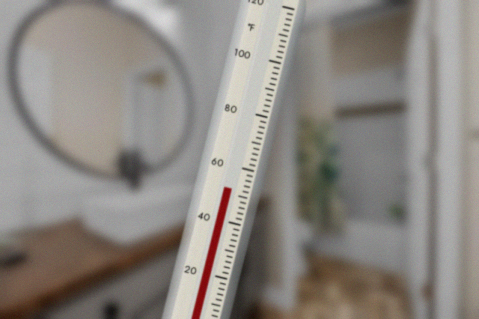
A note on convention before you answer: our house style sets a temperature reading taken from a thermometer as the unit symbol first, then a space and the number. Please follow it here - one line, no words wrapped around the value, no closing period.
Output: °F 52
